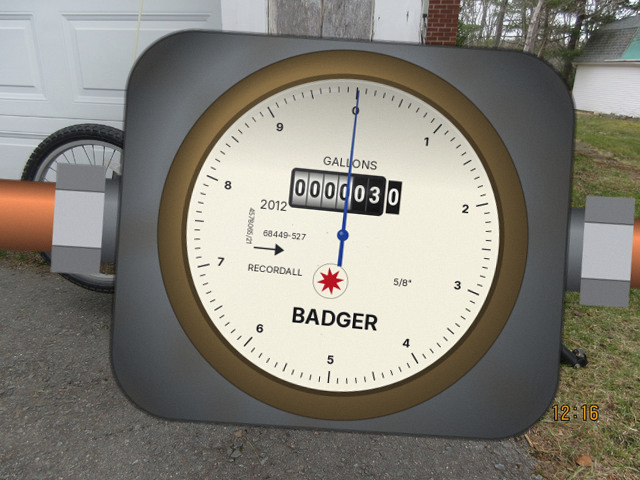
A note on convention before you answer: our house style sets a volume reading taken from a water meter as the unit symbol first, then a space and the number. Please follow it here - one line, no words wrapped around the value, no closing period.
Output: gal 30.0
